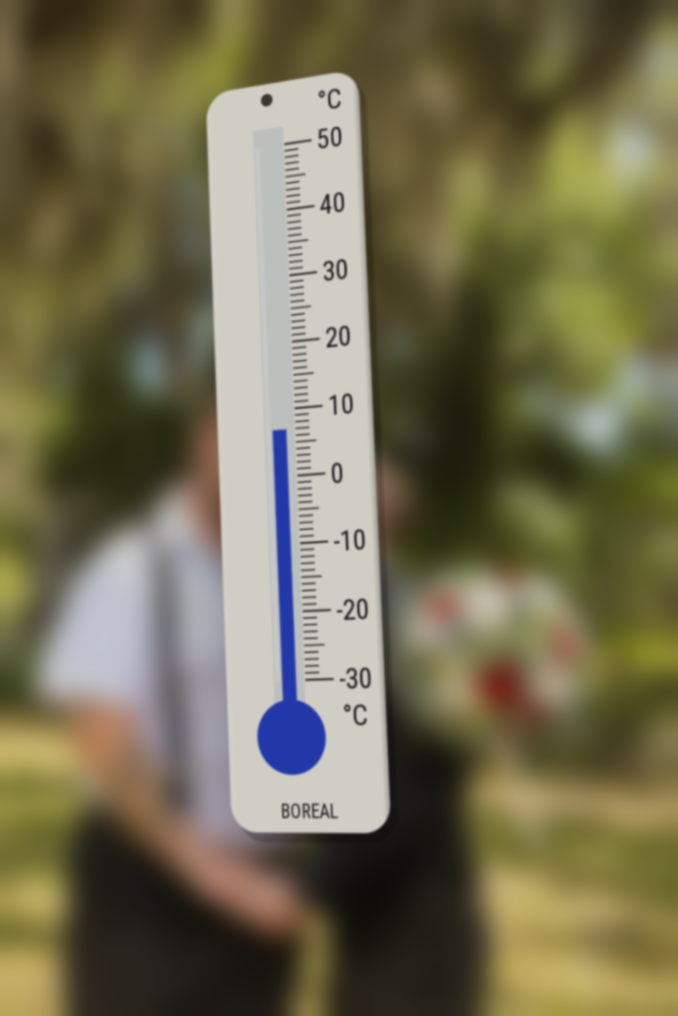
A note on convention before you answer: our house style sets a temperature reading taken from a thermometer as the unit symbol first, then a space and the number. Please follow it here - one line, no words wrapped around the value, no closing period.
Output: °C 7
